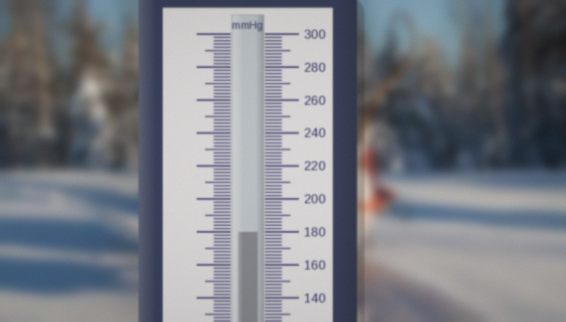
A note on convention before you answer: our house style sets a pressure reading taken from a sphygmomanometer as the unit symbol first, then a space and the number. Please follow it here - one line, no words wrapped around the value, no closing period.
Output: mmHg 180
